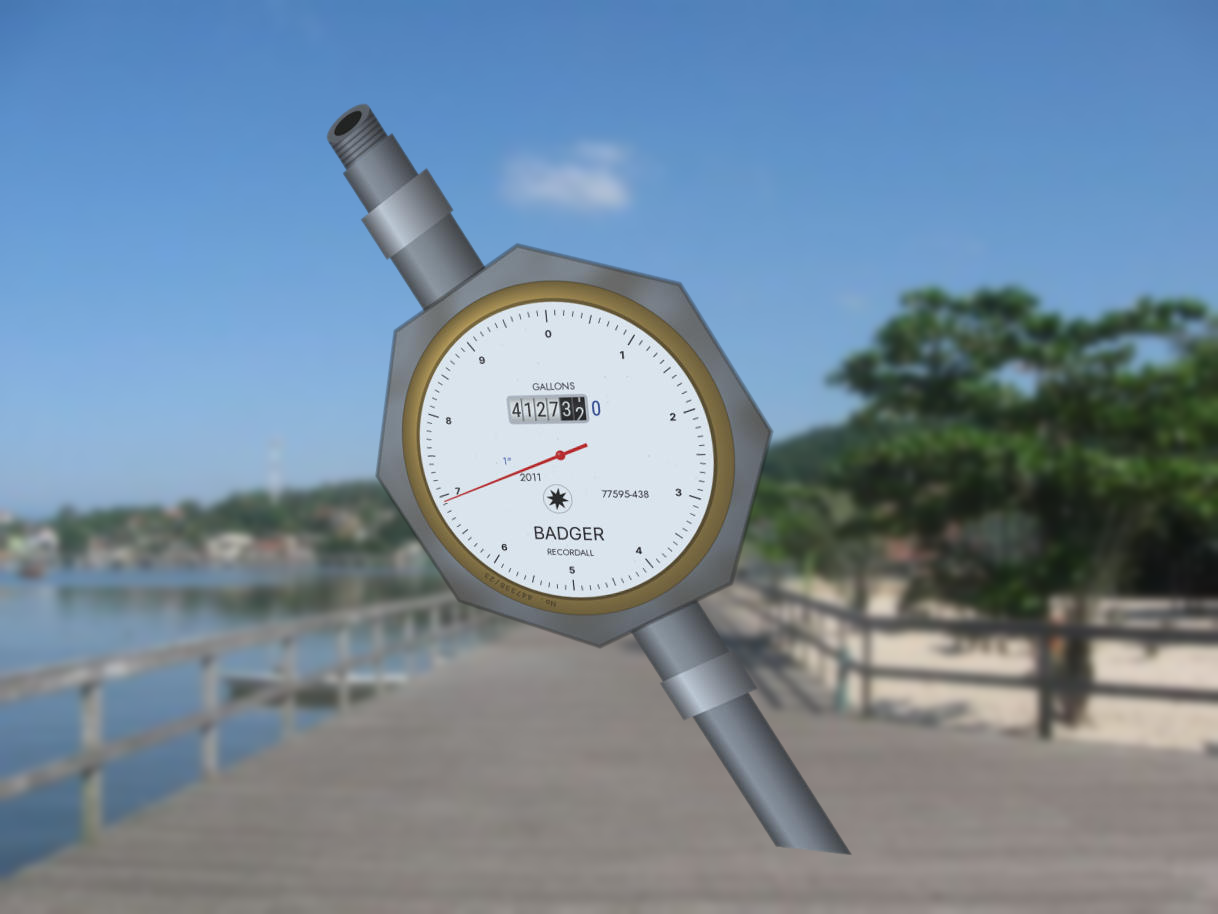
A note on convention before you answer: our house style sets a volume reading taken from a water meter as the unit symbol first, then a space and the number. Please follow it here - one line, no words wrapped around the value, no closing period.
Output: gal 4127316.9
